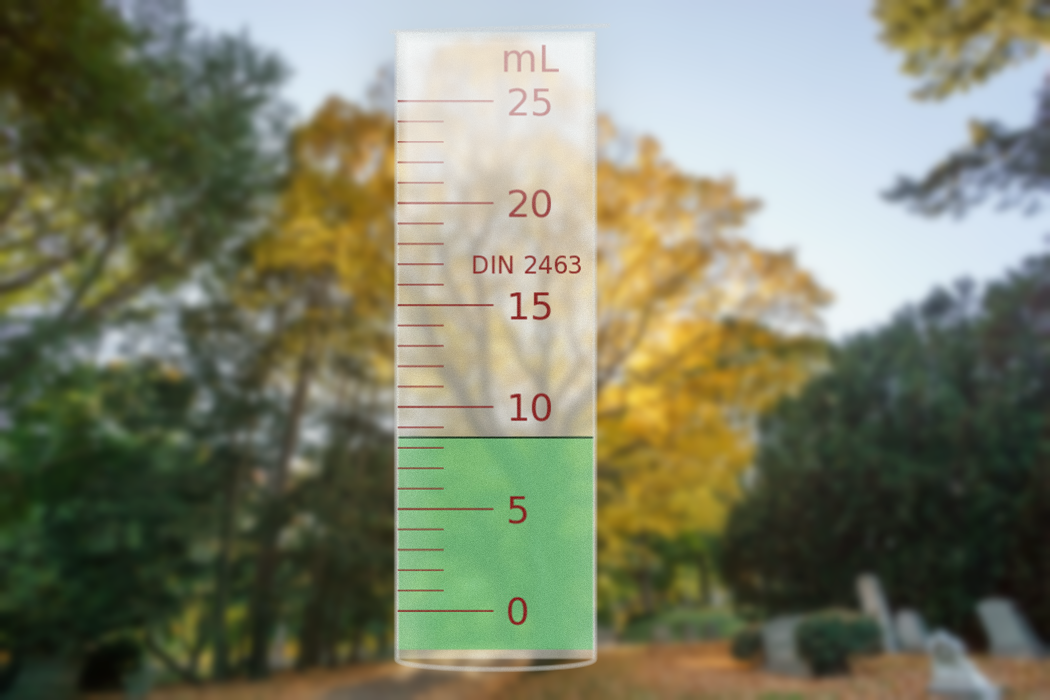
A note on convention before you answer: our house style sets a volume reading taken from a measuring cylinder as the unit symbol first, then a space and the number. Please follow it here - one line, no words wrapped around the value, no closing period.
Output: mL 8.5
